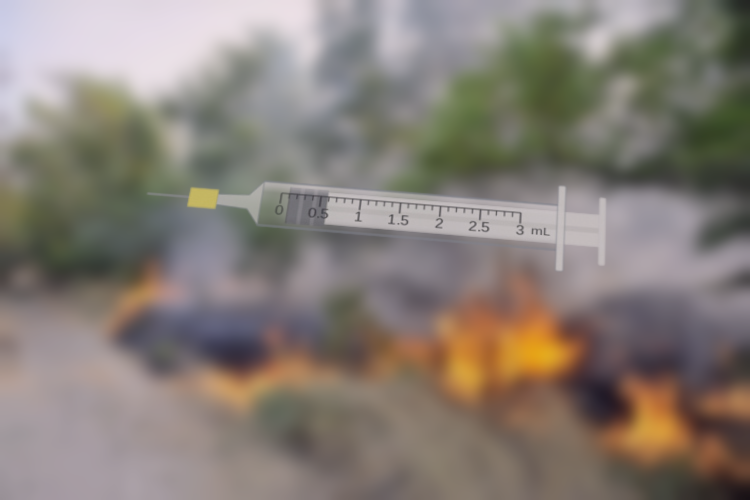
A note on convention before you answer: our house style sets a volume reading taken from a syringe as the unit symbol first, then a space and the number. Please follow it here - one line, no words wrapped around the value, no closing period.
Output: mL 0.1
